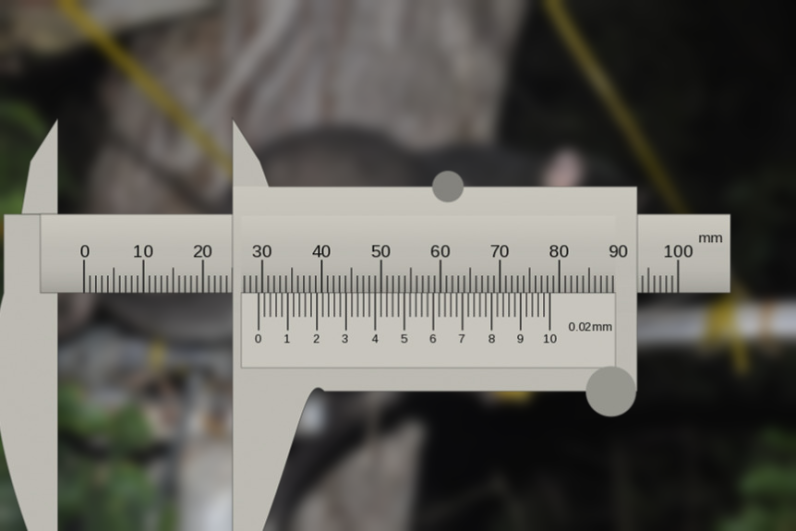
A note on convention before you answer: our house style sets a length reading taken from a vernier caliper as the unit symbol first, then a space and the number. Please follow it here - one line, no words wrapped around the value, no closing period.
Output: mm 29.4
